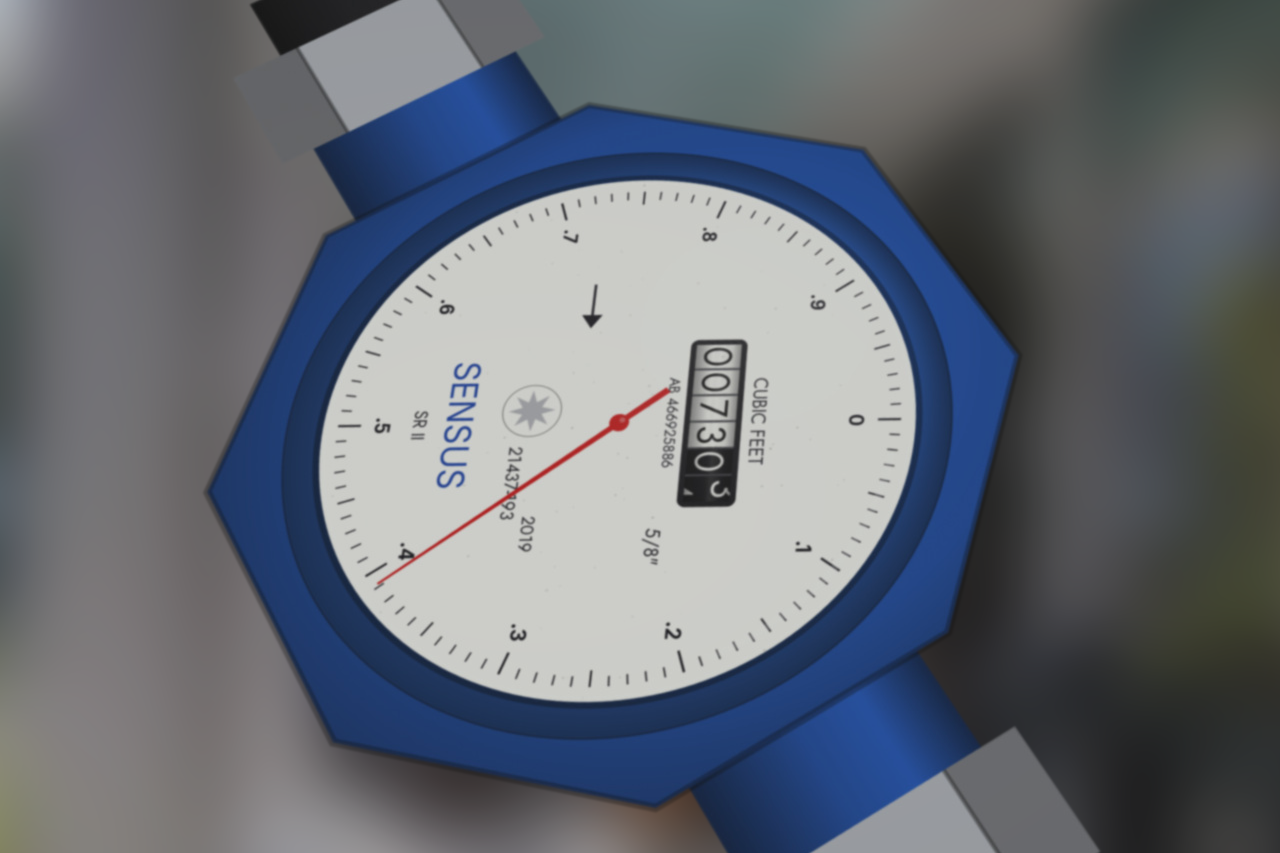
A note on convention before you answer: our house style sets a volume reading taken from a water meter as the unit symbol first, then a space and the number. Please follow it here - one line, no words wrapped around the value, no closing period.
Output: ft³ 7303.39
